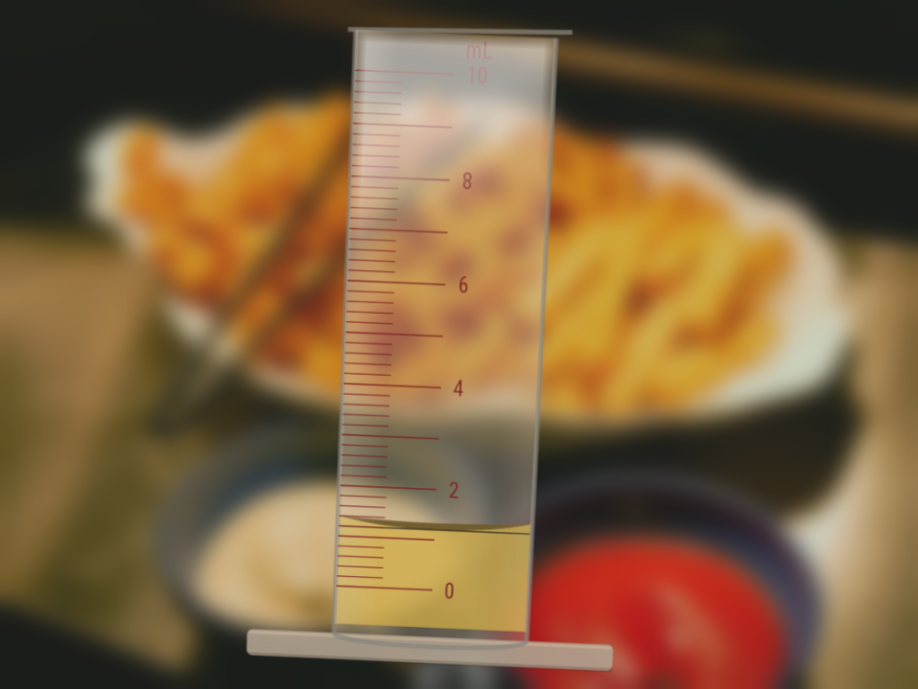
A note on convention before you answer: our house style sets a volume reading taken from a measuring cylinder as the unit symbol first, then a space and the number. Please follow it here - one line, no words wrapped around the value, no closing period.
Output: mL 1.2
